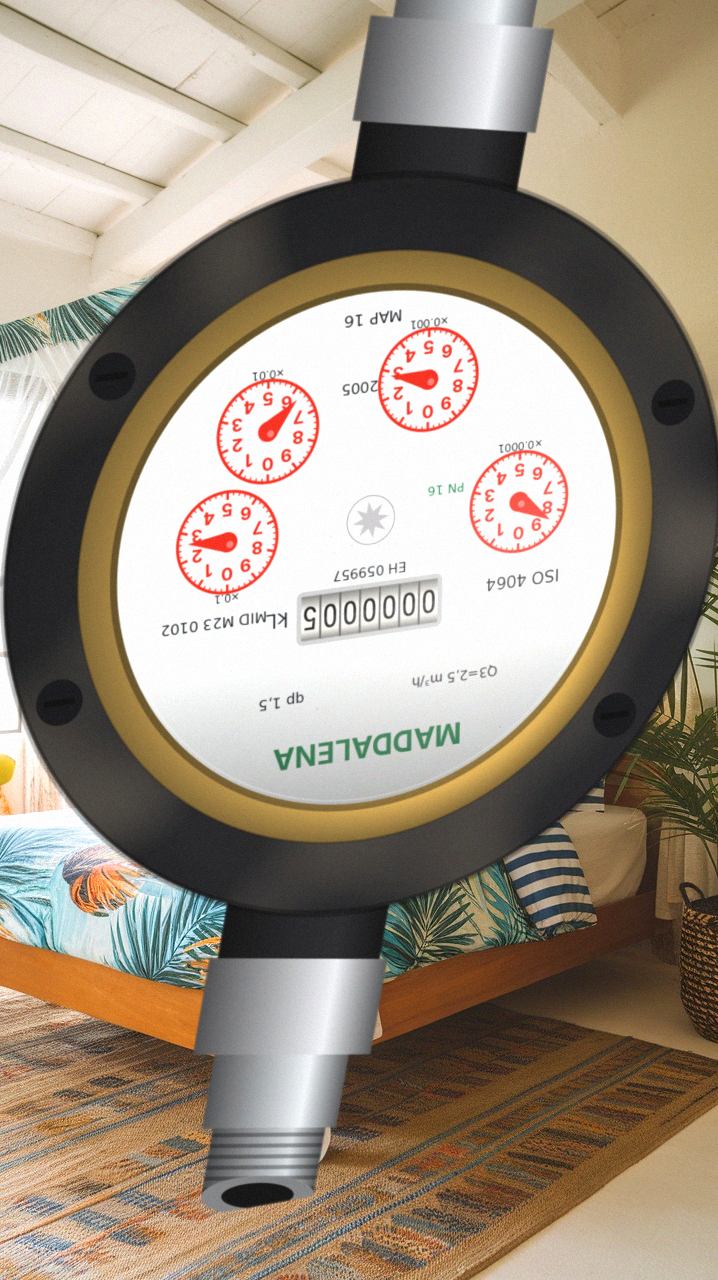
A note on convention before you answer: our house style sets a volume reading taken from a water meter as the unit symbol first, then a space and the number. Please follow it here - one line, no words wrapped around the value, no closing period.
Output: kL 5.2628
